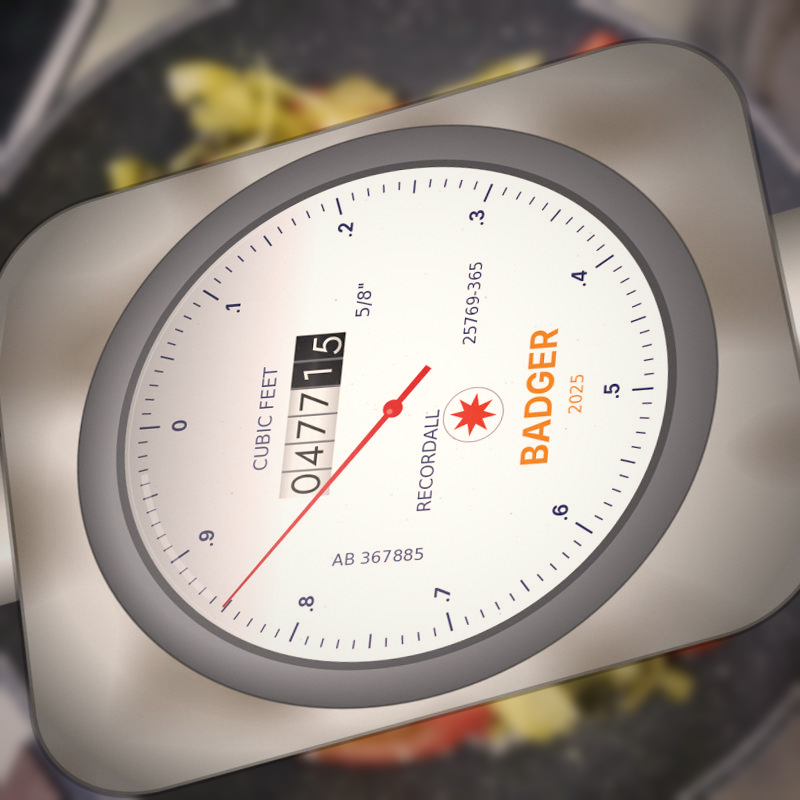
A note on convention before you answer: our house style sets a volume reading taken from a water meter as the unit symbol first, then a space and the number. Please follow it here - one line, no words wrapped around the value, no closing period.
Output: ft³ 47714.85
